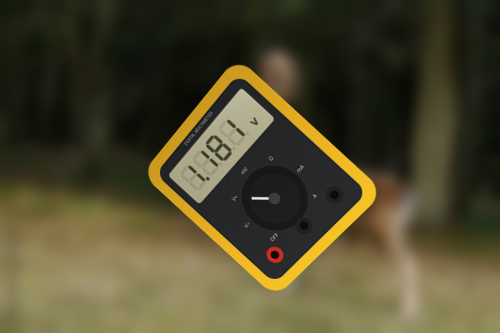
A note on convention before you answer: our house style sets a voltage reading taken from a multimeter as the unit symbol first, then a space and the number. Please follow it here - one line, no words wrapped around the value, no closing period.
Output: V 1.181
